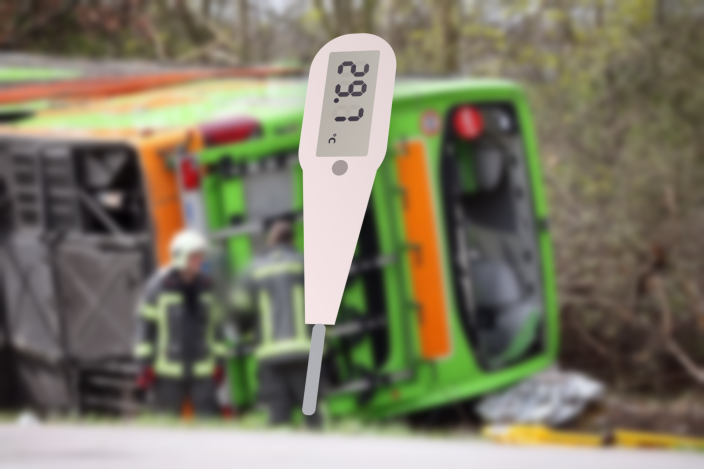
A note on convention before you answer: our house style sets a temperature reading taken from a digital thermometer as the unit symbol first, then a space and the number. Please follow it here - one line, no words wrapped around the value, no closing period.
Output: °C 29.7
